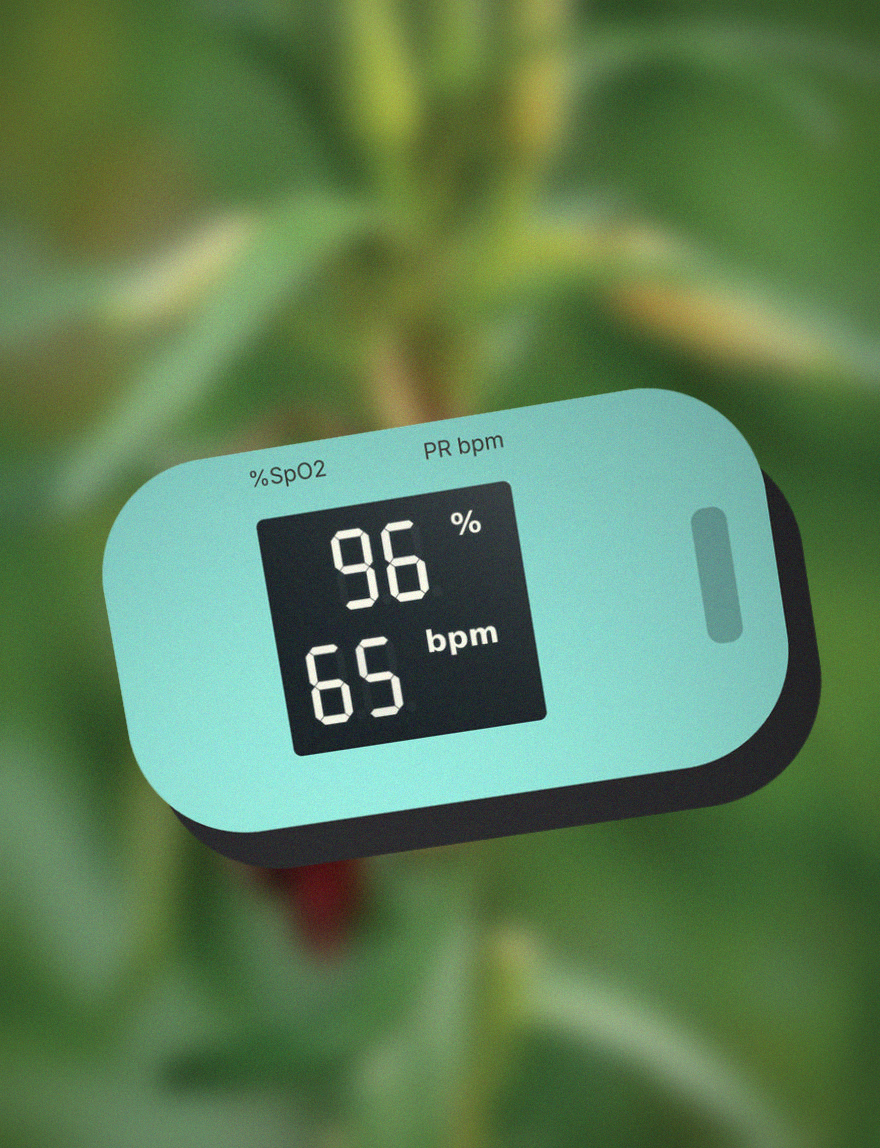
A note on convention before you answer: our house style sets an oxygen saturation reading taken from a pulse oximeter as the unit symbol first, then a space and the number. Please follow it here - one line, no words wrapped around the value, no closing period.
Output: % 96
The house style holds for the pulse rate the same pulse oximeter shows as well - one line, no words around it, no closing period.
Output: bpm 65
